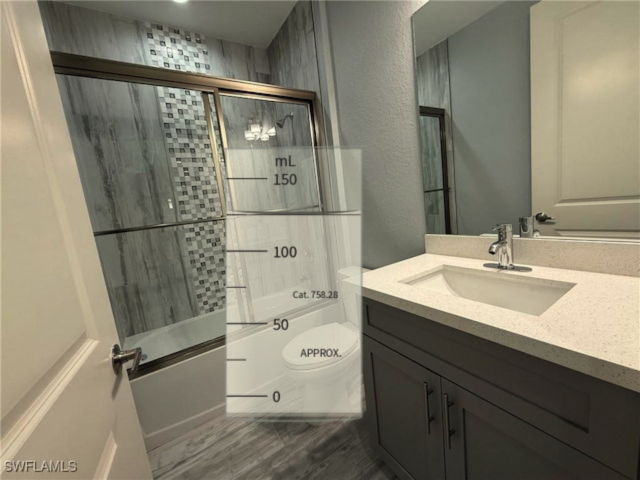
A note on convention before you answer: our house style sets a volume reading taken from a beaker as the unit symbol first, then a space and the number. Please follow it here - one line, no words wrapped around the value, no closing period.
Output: mL 125
